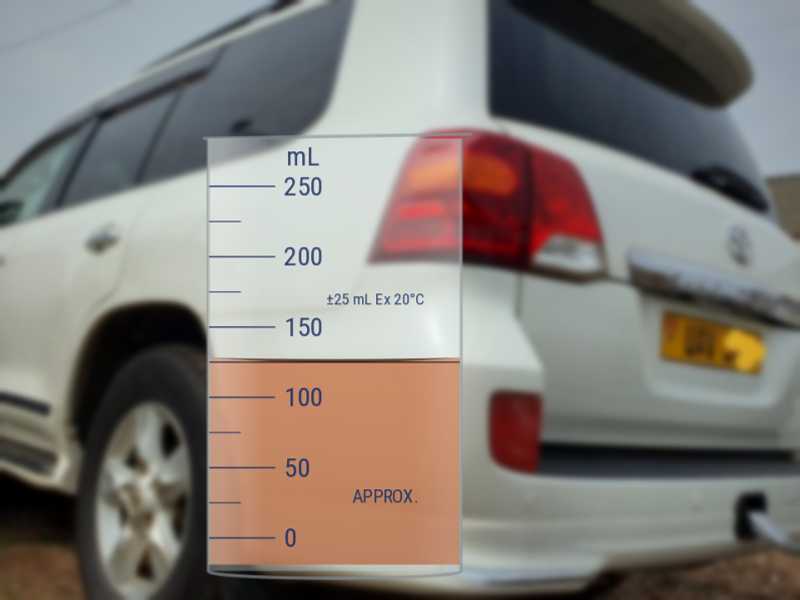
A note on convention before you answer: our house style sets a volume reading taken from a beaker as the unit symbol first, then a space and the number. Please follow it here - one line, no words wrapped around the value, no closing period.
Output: mL 125
